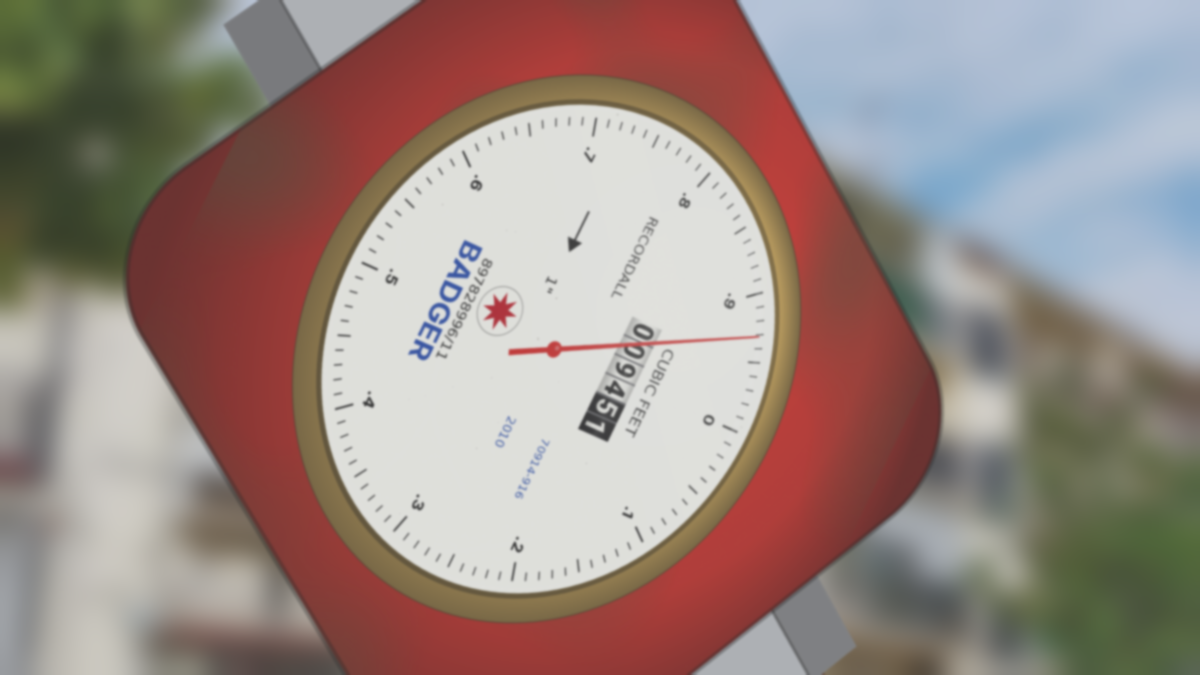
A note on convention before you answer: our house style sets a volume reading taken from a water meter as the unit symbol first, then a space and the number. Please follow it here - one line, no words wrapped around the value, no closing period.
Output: ft³ 9450.93
